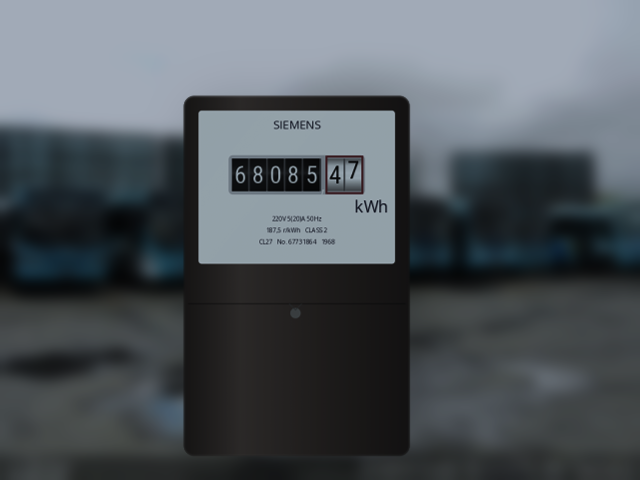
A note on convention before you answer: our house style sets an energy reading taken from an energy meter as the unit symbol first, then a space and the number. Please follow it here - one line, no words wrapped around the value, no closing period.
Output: kWh 68085.47
